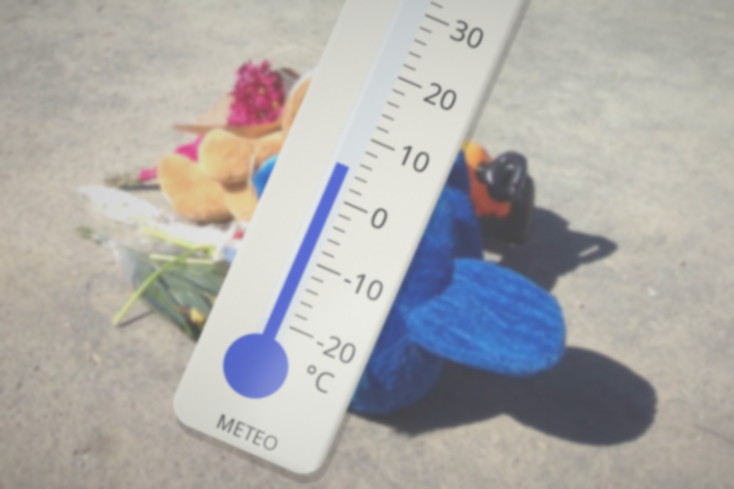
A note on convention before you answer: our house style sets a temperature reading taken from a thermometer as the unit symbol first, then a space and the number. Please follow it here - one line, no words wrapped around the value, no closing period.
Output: °C 5
